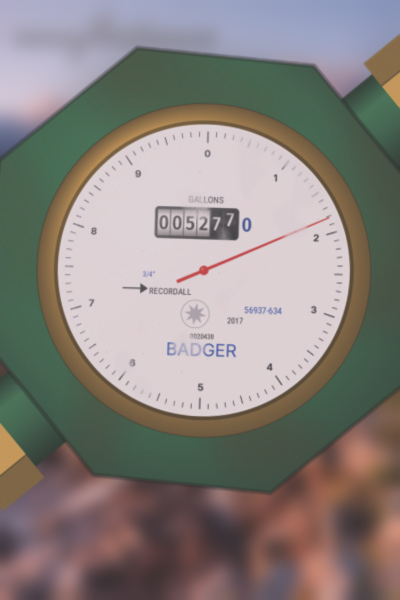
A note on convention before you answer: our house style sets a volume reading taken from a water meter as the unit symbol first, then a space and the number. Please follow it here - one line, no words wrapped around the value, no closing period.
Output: gal 52771.8
